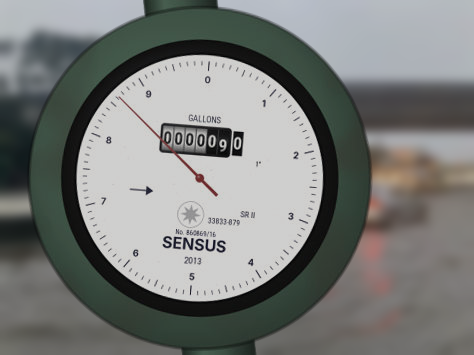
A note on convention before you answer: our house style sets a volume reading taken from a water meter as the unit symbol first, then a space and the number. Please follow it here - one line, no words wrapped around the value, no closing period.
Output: gal 88.6
